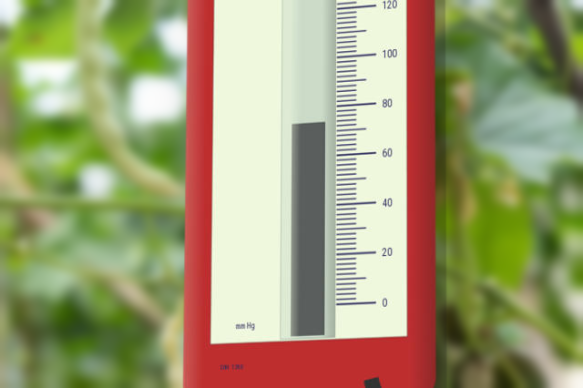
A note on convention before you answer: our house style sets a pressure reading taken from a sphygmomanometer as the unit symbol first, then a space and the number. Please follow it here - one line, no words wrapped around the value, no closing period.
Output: mmHg 74
